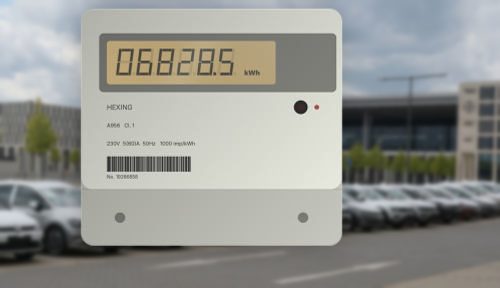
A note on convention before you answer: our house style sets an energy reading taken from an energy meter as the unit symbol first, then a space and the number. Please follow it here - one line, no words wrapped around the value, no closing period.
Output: kWh 6828.5
